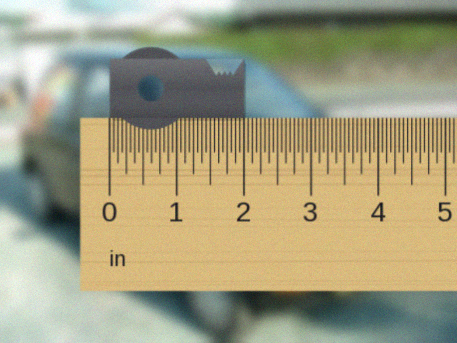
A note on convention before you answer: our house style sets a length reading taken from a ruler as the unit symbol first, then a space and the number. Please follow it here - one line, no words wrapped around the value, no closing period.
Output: in 2
